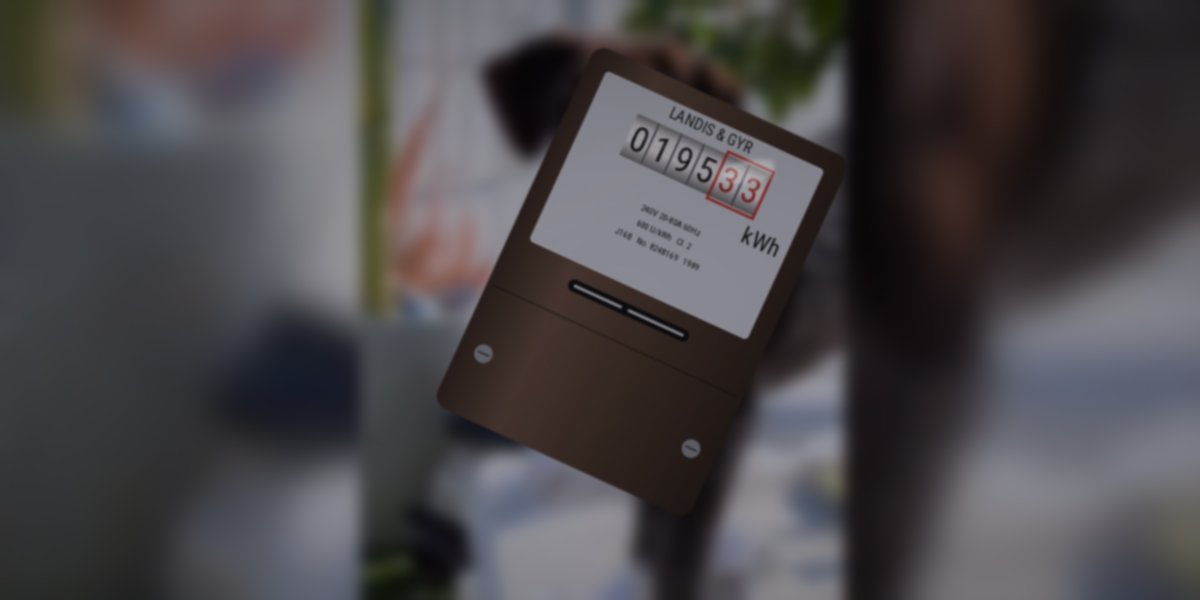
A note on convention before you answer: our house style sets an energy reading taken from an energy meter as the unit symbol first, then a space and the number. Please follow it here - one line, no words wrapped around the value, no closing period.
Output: kWh 195.33
